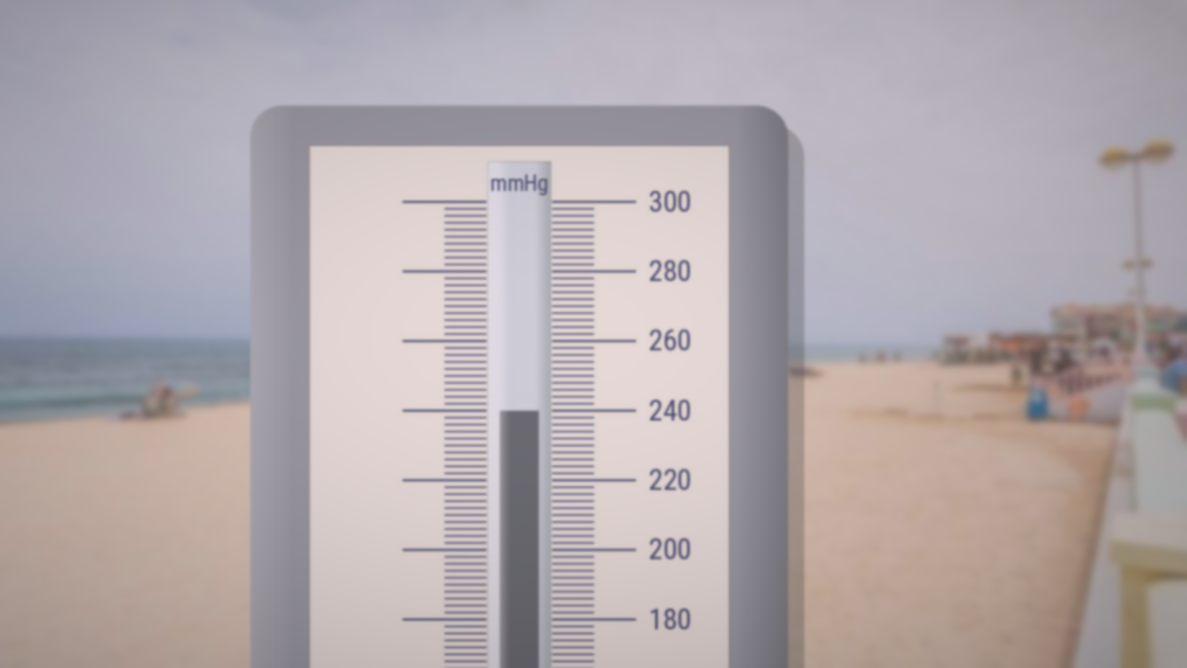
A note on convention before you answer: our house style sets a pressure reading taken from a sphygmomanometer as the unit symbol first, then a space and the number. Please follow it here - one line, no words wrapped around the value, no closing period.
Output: mmHg 240
